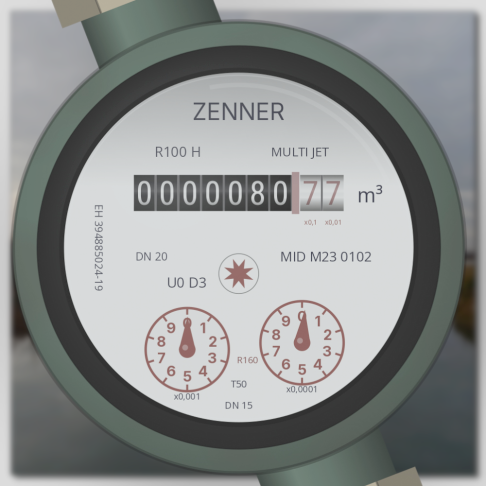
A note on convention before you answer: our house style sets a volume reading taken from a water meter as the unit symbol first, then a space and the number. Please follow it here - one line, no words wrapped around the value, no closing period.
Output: m³ 80.7700
